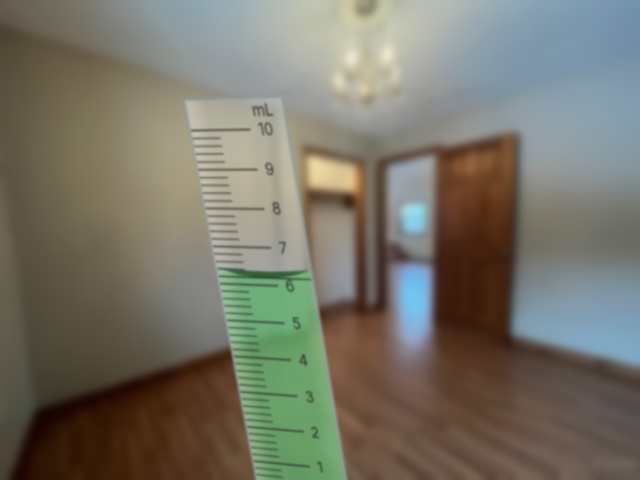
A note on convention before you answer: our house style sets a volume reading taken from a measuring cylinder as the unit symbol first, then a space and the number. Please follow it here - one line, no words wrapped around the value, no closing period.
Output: mL 6.2
